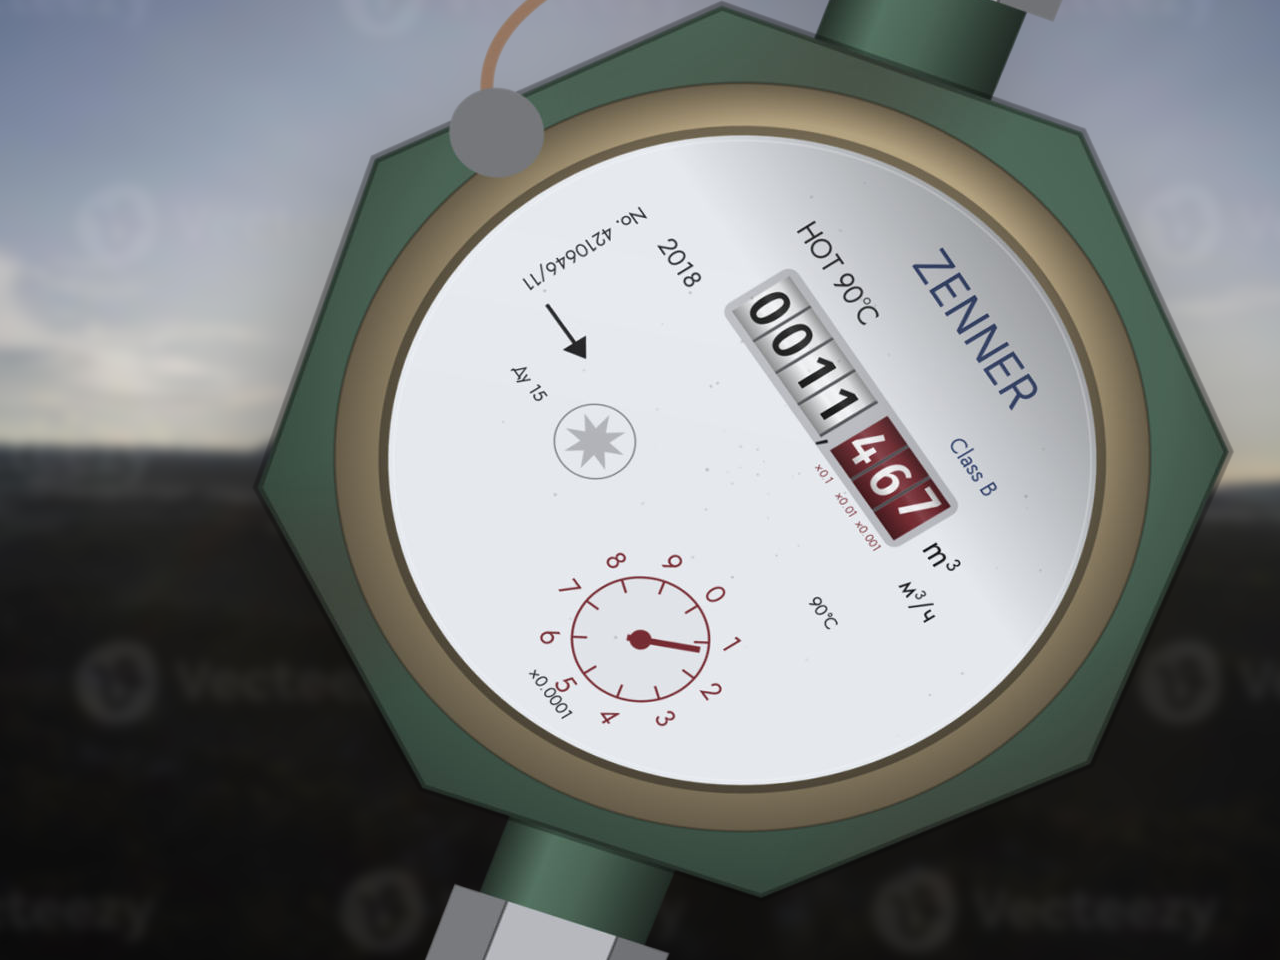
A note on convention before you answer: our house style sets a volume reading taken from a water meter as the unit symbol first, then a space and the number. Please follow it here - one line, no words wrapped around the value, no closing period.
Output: m³ 11.4671
